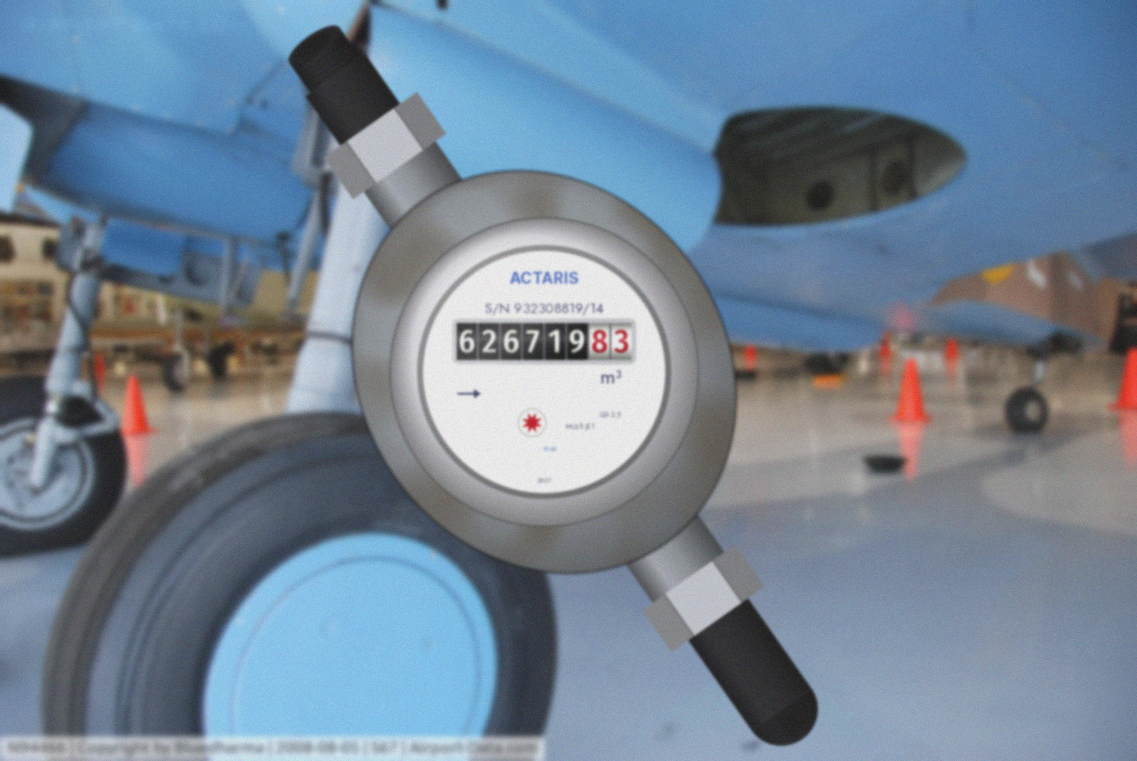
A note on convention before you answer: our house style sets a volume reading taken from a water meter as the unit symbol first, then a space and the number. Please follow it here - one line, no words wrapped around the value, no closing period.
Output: m³ 626719.83
